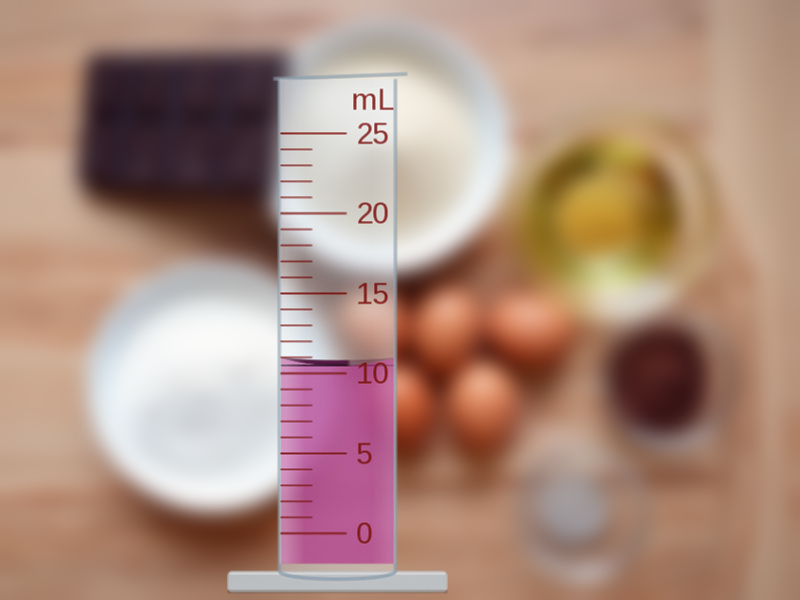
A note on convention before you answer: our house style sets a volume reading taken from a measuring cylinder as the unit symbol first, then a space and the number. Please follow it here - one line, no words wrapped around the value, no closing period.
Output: mL 10.5
